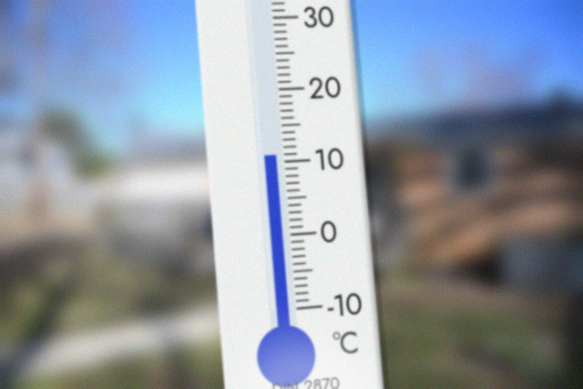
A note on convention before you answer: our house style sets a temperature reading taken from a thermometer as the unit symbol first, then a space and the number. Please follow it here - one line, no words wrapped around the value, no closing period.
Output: °C 11
